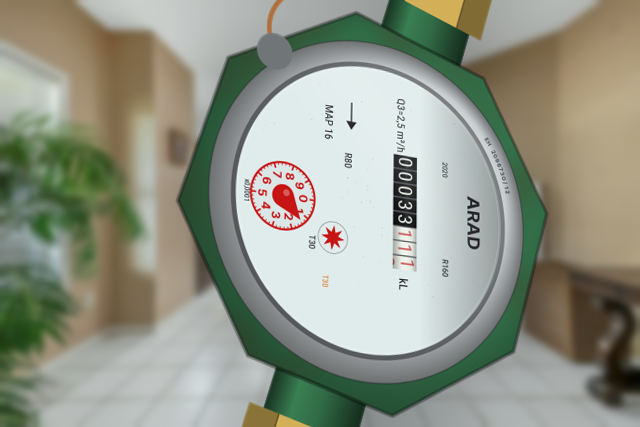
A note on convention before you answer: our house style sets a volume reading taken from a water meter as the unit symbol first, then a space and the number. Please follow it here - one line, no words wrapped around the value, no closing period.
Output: kL 33.1111
